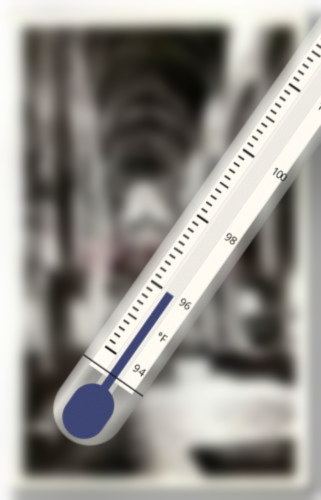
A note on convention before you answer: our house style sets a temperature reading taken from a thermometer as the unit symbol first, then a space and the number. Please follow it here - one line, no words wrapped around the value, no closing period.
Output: °F 96
